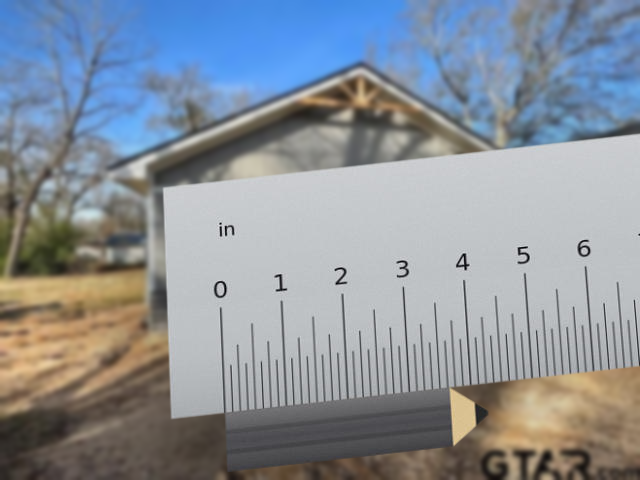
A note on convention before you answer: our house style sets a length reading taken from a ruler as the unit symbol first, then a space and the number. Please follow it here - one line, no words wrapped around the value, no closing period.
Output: in 4.25
